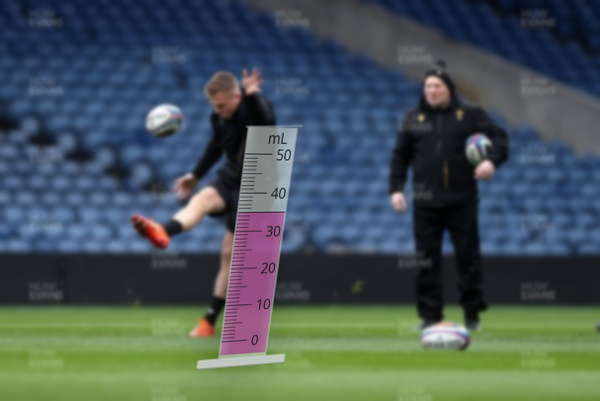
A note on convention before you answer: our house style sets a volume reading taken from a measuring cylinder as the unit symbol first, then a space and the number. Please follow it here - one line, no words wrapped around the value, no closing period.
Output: mL 35
